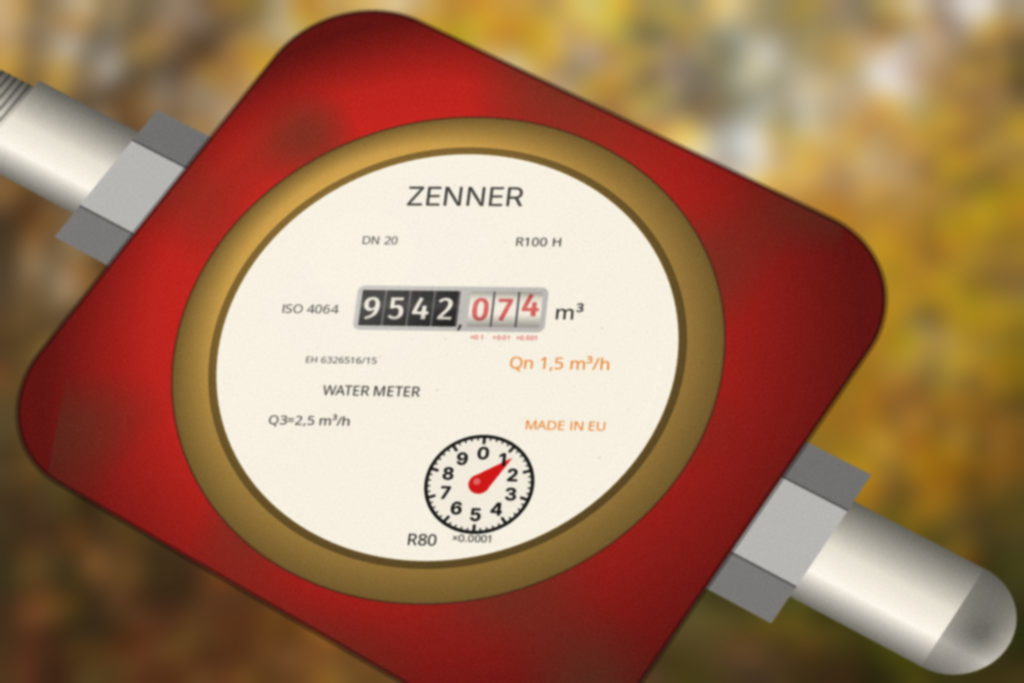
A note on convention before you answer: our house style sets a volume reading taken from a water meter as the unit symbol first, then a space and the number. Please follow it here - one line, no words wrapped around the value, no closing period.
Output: m³ 9542.0741
